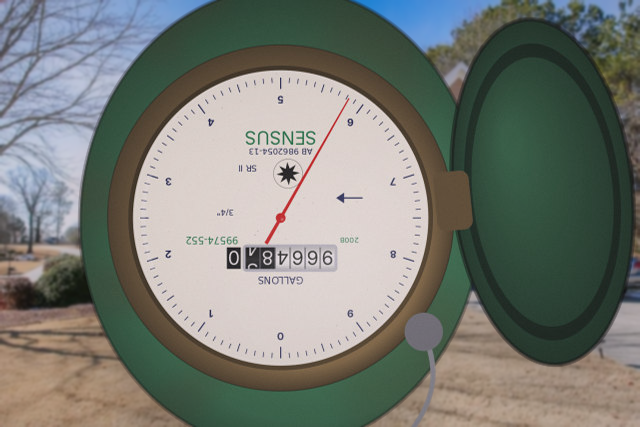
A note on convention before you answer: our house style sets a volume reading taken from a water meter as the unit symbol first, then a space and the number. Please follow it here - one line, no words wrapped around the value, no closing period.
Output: gal 9664835.8
